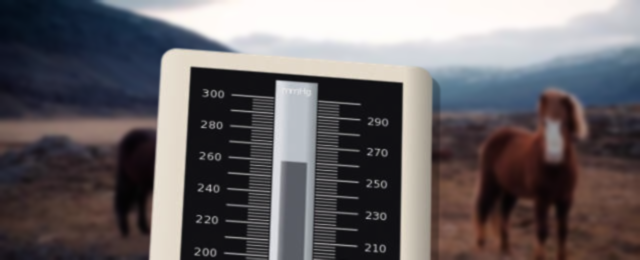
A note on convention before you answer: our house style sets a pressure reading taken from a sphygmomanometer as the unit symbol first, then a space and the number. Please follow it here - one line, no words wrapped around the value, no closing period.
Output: mmHg 260
